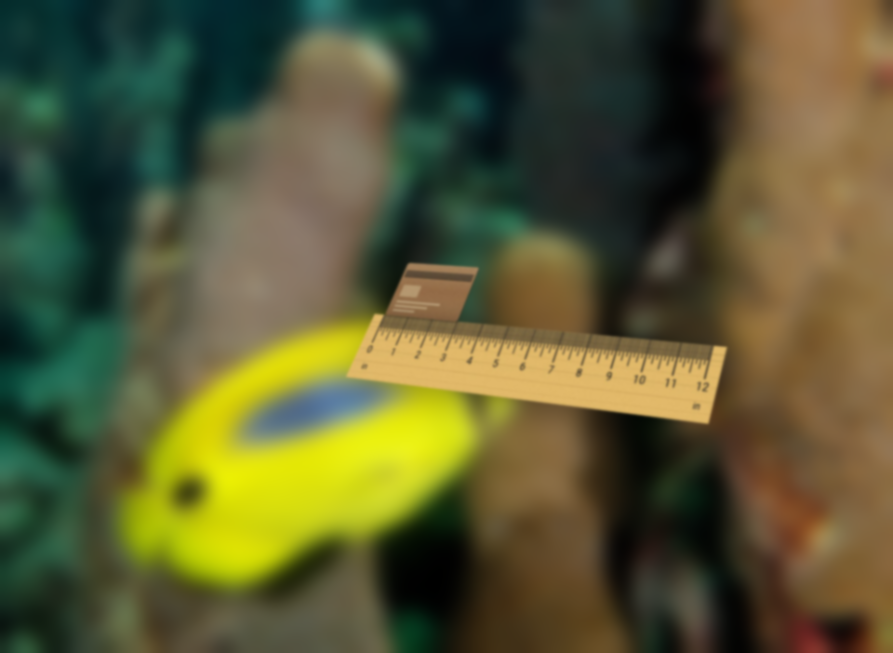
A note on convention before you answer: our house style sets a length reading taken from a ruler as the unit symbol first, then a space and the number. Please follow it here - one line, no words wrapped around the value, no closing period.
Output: in 3
